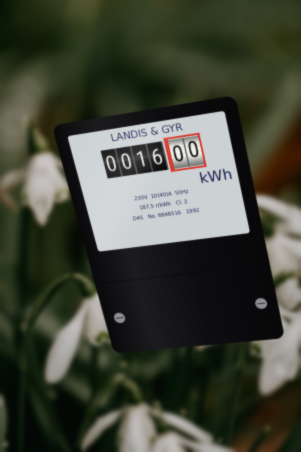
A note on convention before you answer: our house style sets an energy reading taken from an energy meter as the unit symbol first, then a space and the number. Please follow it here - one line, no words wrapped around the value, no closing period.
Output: kWh 16.00
